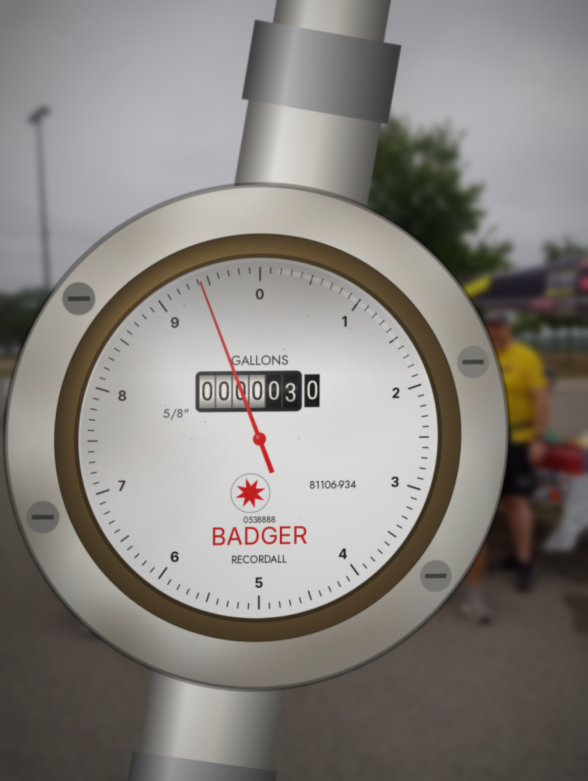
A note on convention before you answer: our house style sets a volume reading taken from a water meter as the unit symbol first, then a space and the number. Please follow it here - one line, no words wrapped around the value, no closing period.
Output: gal 29.4
